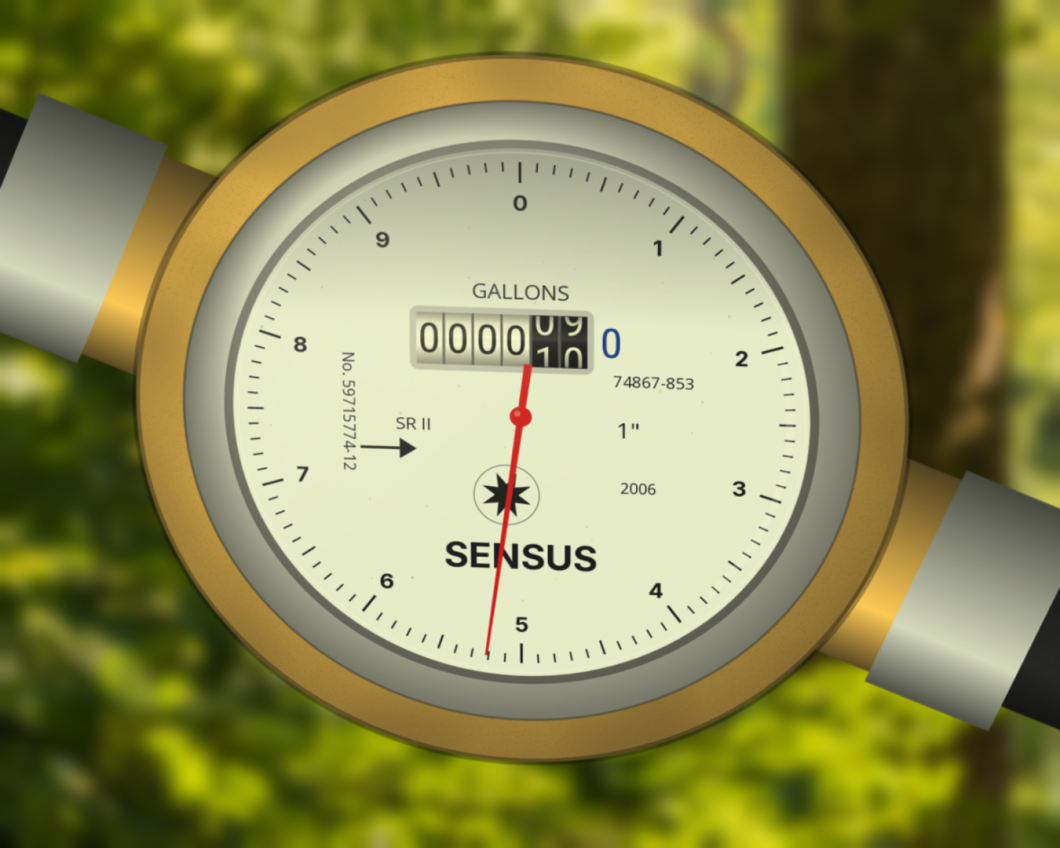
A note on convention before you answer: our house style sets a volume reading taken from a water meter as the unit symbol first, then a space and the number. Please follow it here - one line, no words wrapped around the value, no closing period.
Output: gal 95.2
